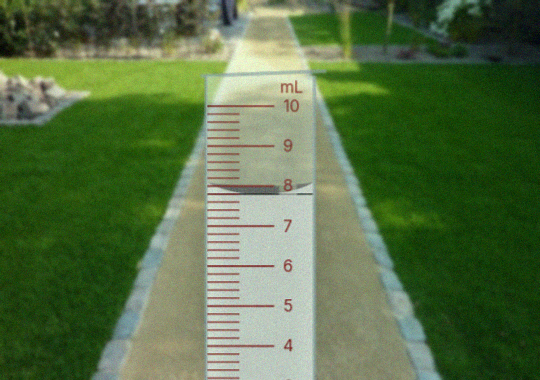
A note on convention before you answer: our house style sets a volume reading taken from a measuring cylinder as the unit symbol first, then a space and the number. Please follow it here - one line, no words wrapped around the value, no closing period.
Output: mL 7.8
